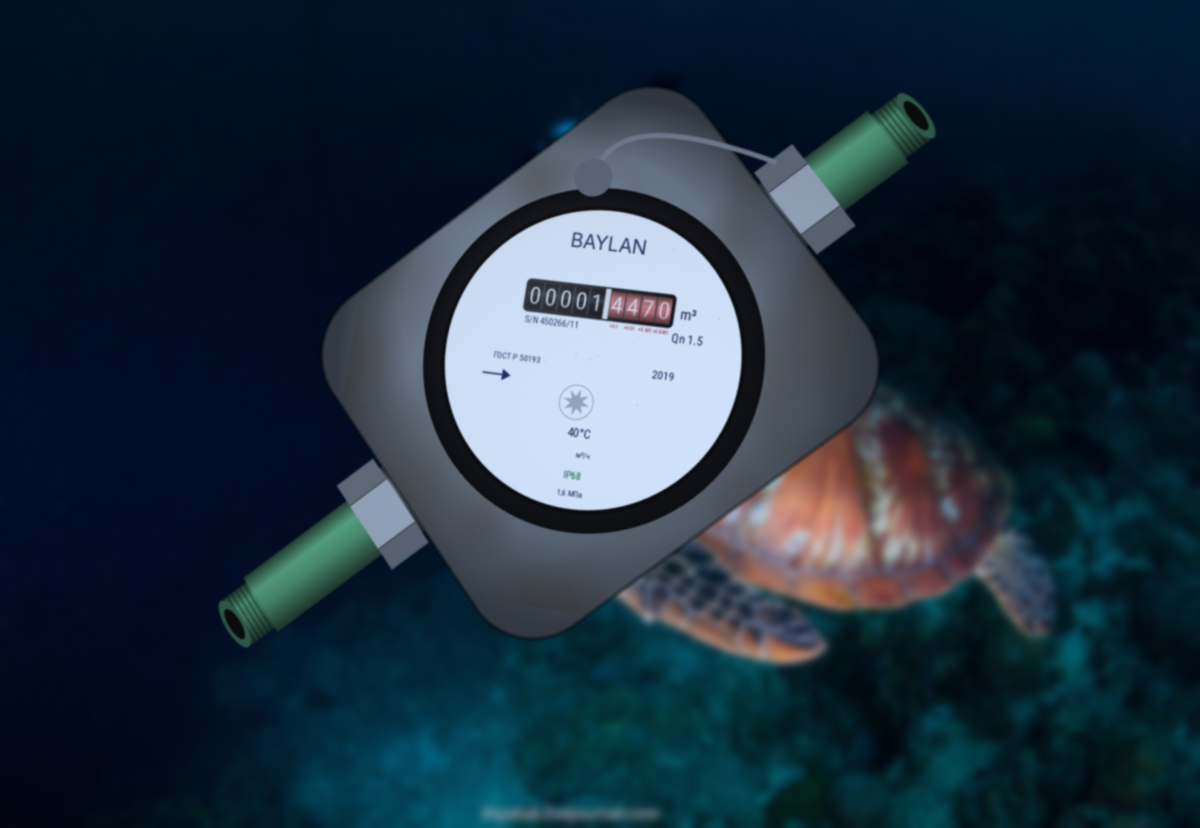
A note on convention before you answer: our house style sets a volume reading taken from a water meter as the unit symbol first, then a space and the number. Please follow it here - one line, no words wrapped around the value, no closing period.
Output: m³ 1.4470
